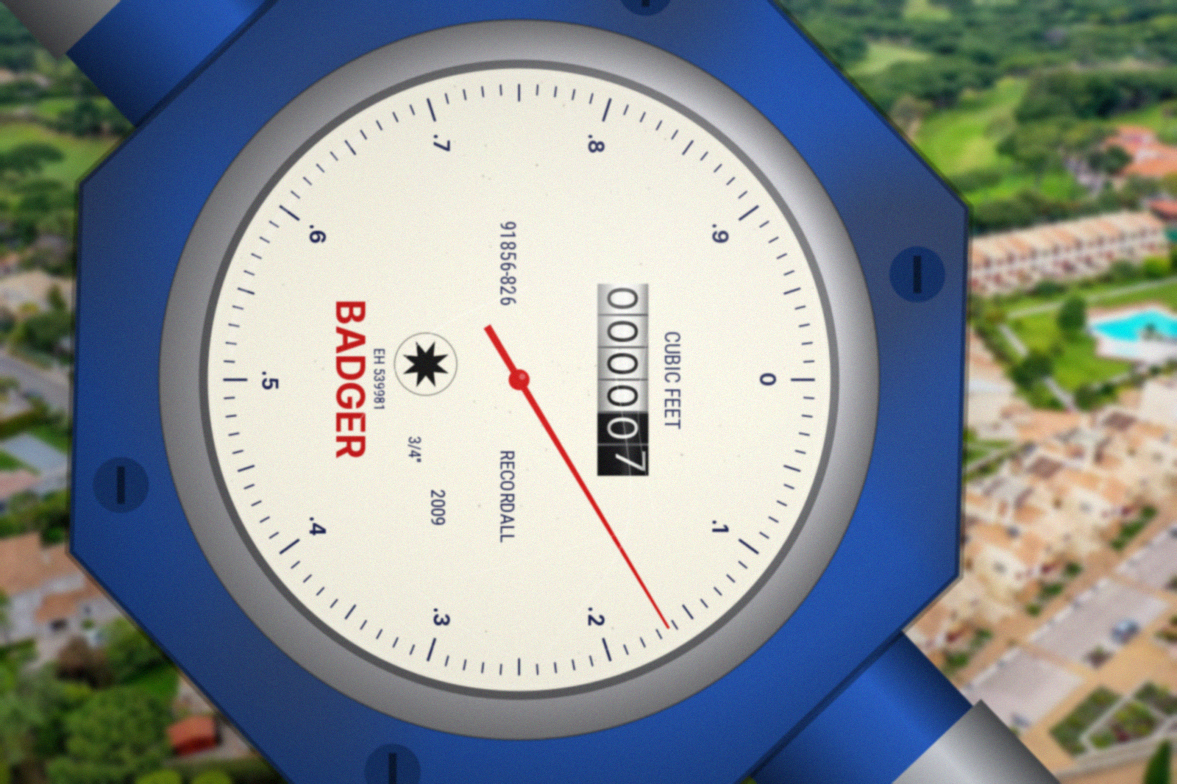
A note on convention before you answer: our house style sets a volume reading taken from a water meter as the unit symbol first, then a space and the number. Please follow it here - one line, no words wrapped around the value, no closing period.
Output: ft³ 7.16
